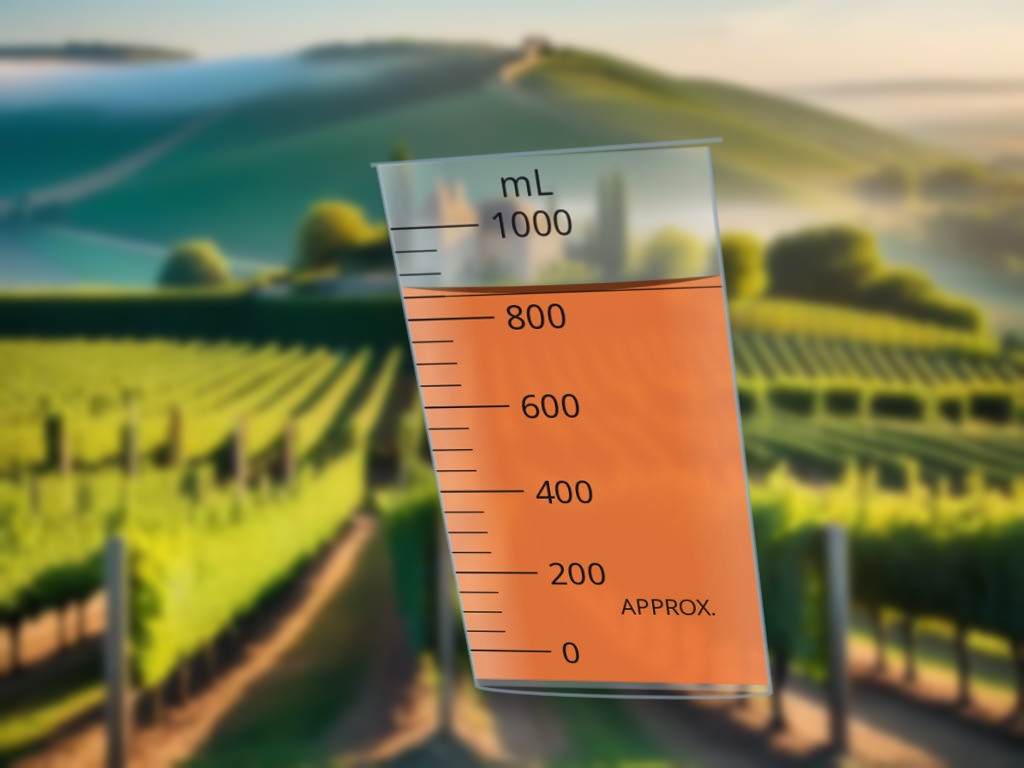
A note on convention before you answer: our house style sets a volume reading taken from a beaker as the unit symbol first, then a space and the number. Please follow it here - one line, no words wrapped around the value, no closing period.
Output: mL 850
